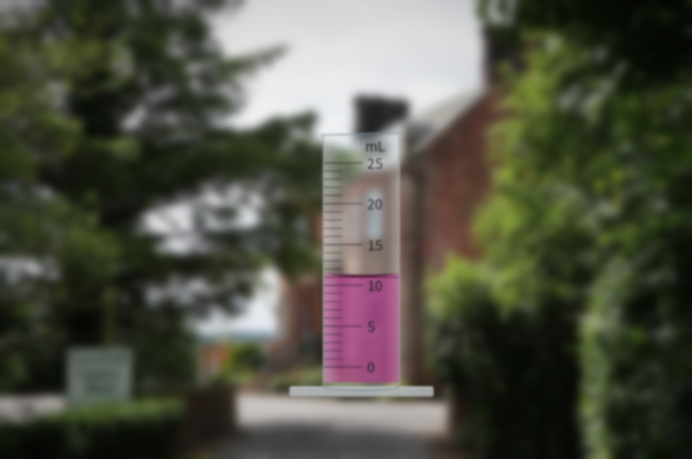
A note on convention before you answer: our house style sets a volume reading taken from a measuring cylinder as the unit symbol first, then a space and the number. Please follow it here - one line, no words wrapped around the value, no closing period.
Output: mL 11
